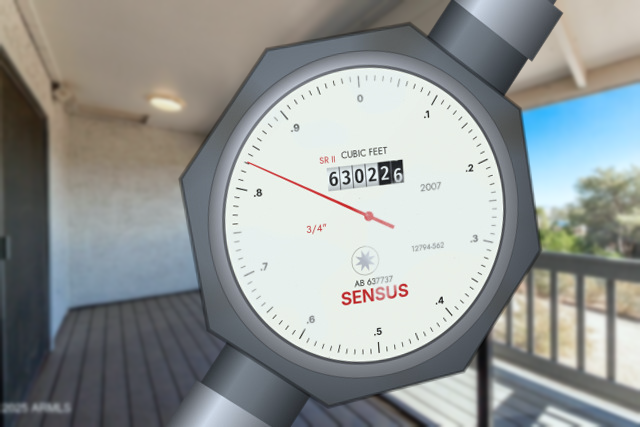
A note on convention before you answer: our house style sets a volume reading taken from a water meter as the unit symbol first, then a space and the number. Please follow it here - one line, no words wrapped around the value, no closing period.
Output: ft³ 630225.83
